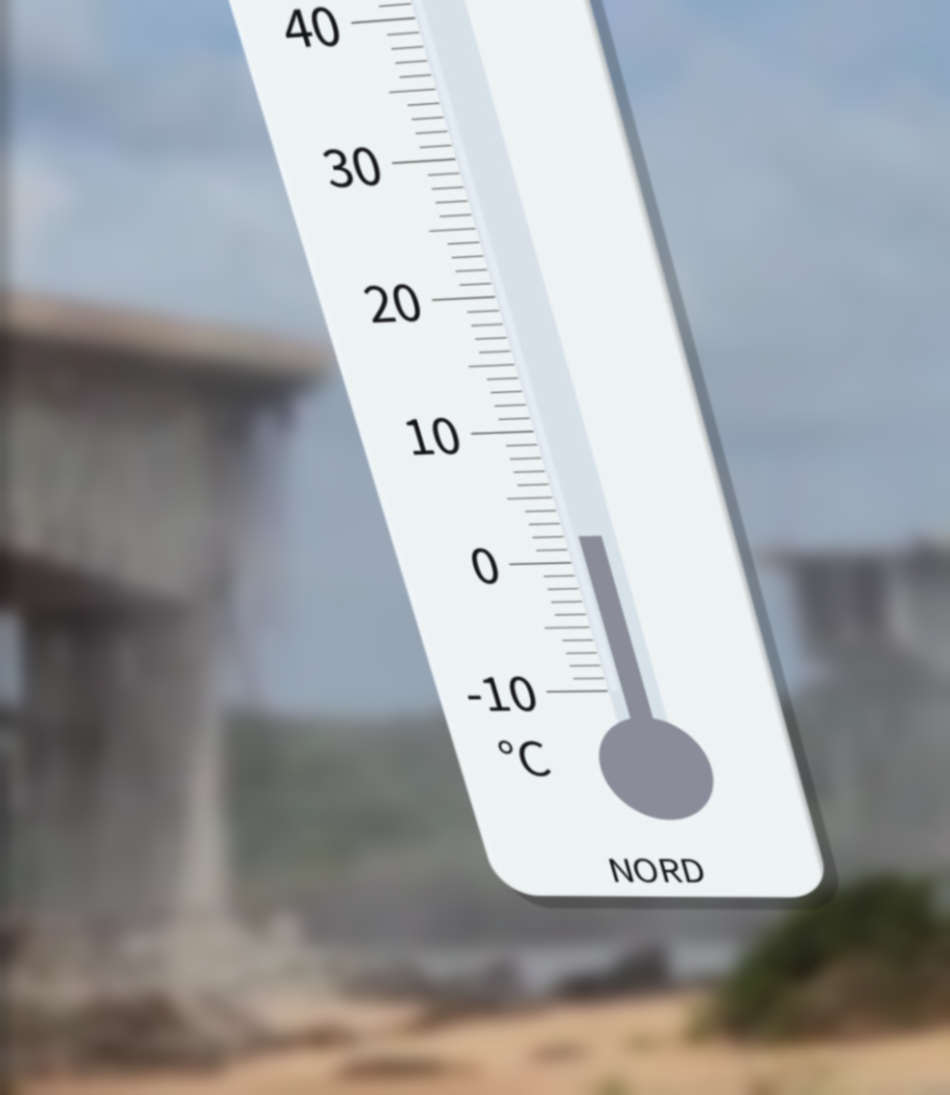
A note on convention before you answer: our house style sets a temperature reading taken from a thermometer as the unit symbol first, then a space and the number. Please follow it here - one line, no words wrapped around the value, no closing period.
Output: °C 2
